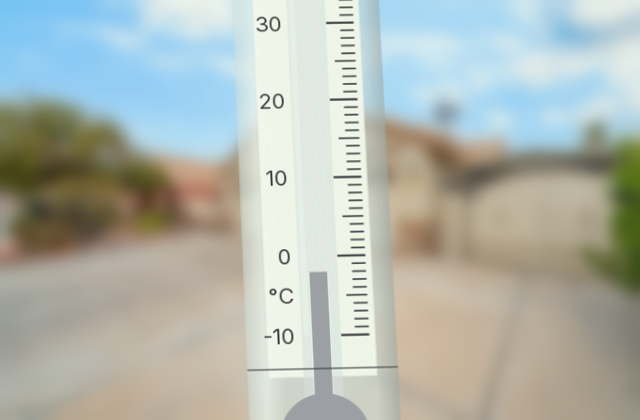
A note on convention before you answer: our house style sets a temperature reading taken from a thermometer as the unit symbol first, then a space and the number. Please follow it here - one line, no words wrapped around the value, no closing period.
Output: °C -2
